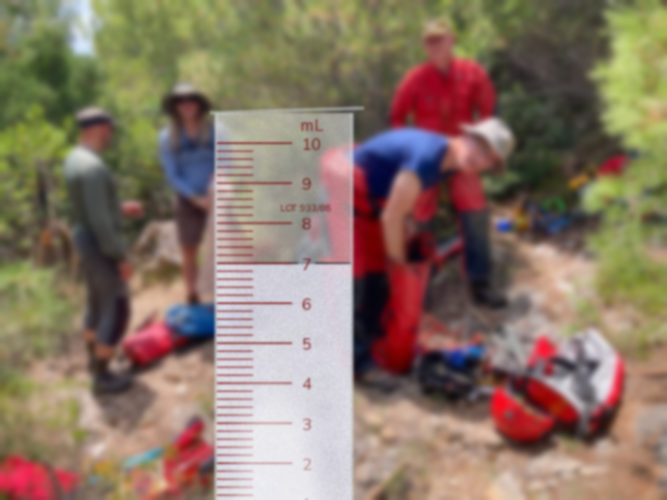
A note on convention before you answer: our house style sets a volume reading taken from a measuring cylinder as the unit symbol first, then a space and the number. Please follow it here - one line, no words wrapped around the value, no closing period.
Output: mL 7
